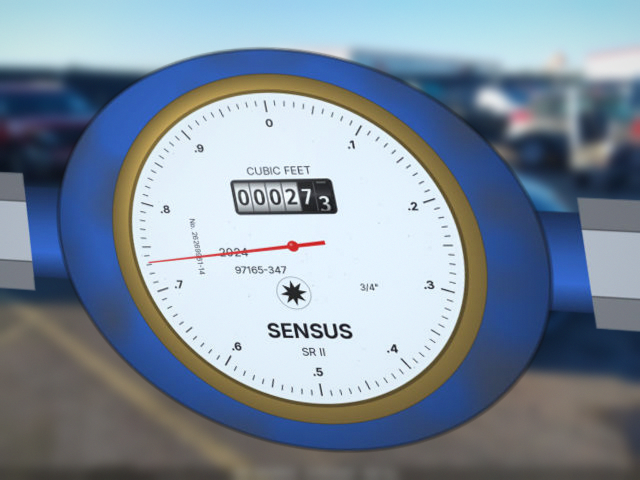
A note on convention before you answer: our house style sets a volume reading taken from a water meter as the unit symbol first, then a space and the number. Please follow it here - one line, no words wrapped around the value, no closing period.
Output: ft³ 272.73
